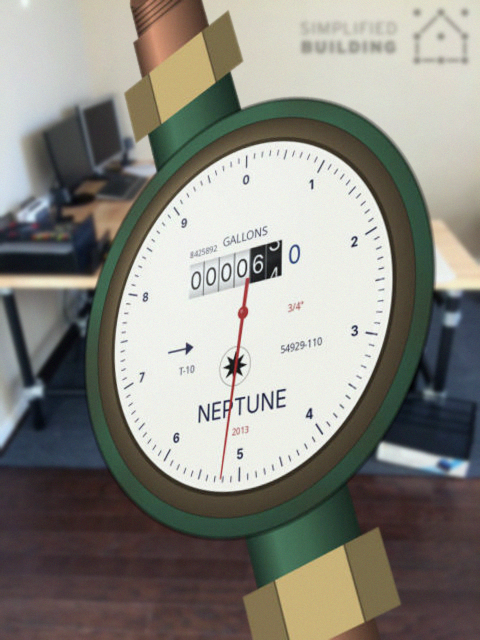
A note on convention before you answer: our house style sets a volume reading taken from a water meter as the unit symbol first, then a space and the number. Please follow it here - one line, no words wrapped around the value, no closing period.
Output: gal 635.2
